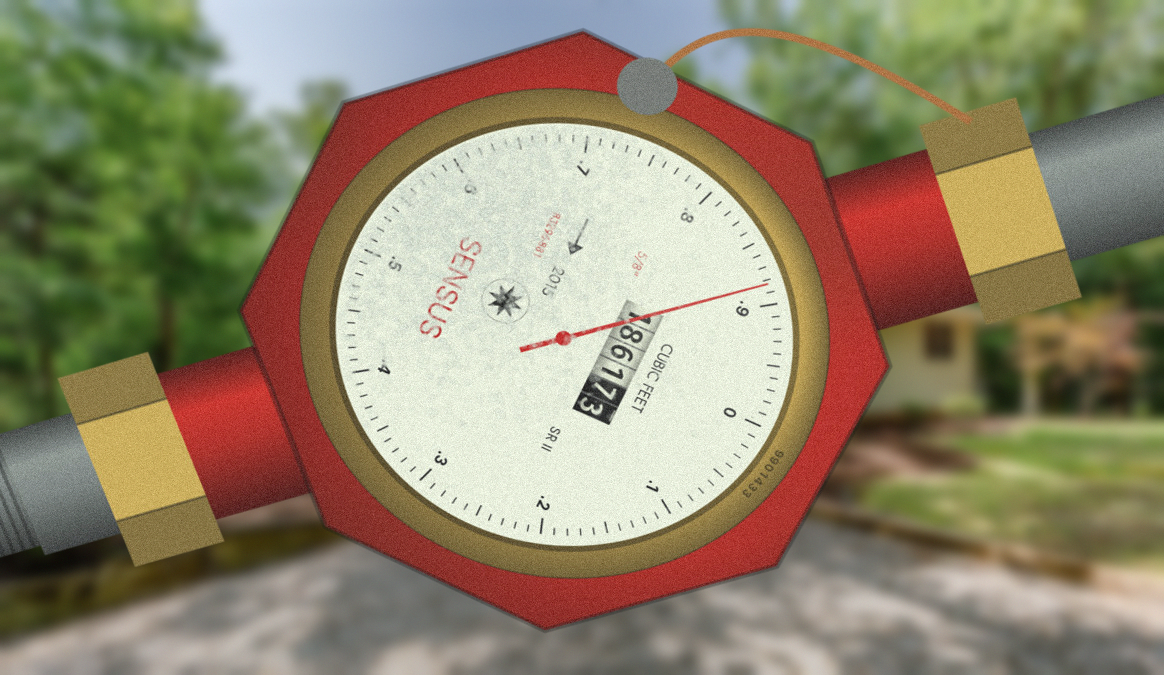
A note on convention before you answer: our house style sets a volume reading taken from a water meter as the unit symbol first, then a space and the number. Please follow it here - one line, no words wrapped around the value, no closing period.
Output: ft³ 186172.88
